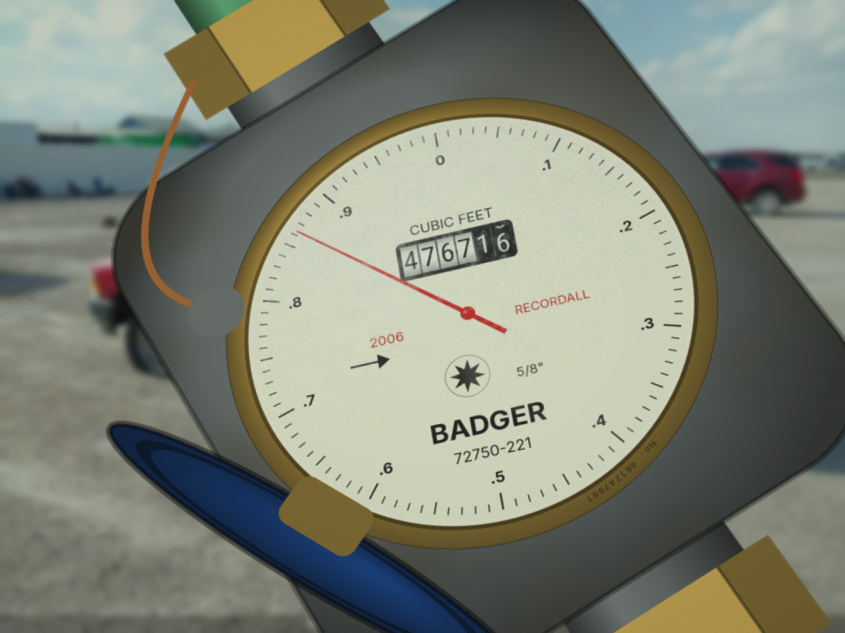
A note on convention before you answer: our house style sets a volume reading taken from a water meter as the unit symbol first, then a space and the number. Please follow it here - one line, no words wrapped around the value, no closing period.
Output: ft³ 476715.86
